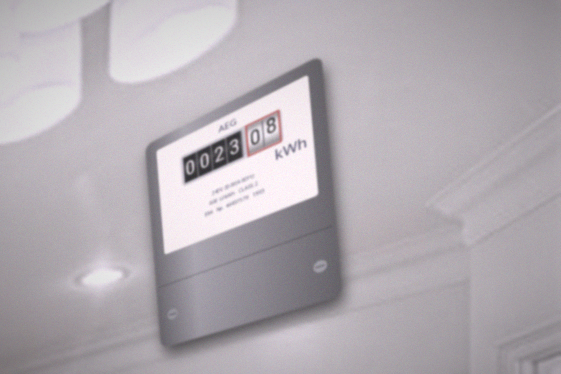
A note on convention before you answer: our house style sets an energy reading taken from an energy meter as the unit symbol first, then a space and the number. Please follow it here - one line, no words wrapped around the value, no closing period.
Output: kWh 23.08
